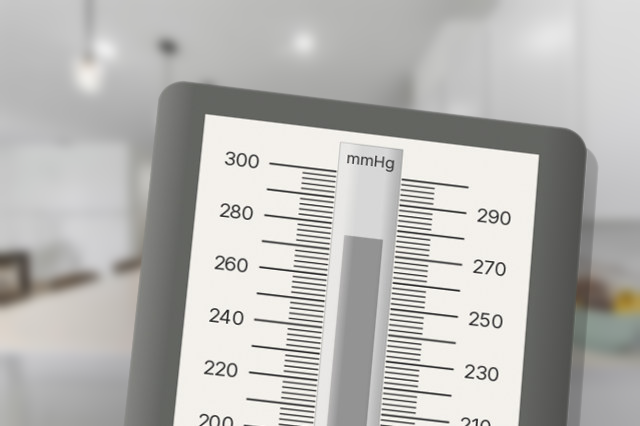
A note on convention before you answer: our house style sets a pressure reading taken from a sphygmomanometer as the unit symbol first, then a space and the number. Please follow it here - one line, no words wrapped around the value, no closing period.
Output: mmHg 276
